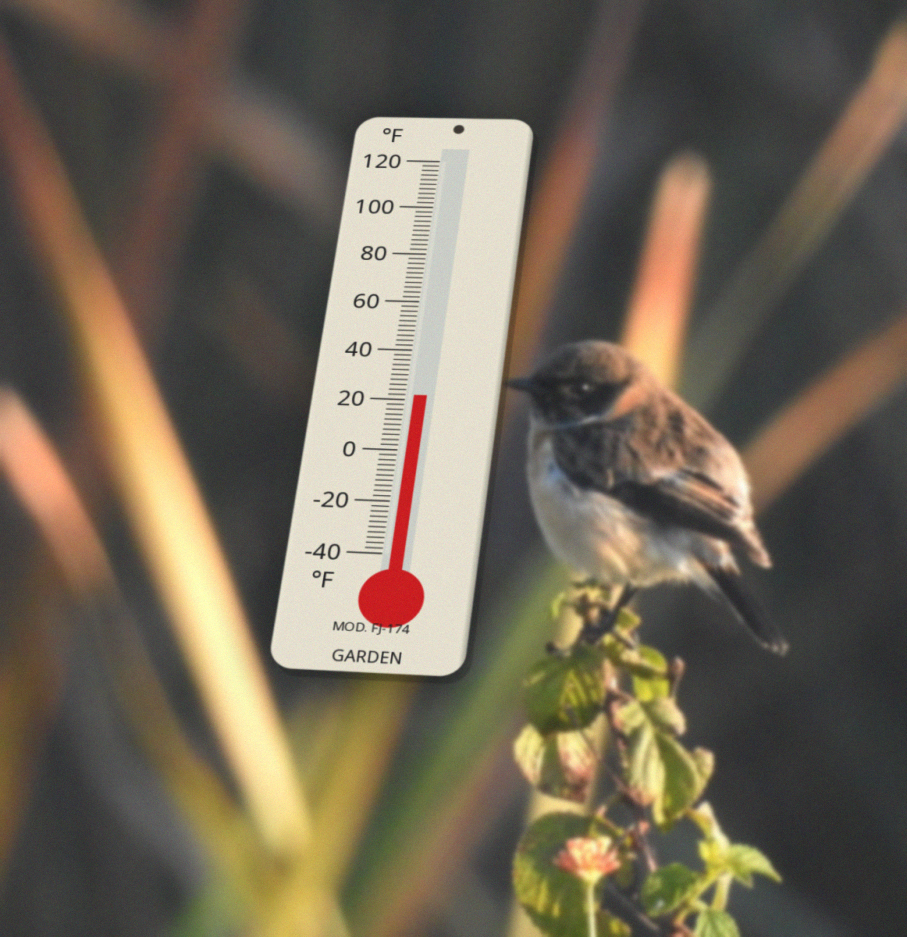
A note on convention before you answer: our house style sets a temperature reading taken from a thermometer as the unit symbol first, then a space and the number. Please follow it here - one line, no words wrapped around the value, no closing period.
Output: °F 22
